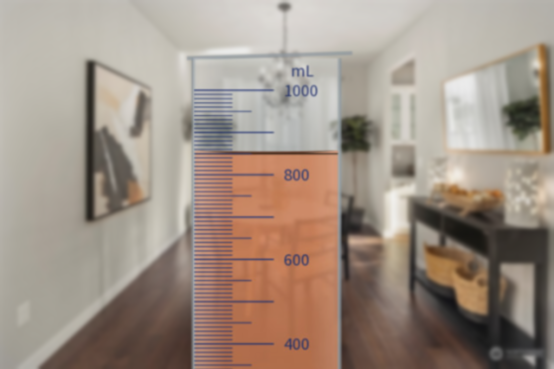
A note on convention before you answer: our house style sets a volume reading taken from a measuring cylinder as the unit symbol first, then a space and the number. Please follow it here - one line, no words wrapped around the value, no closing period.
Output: mL 850
